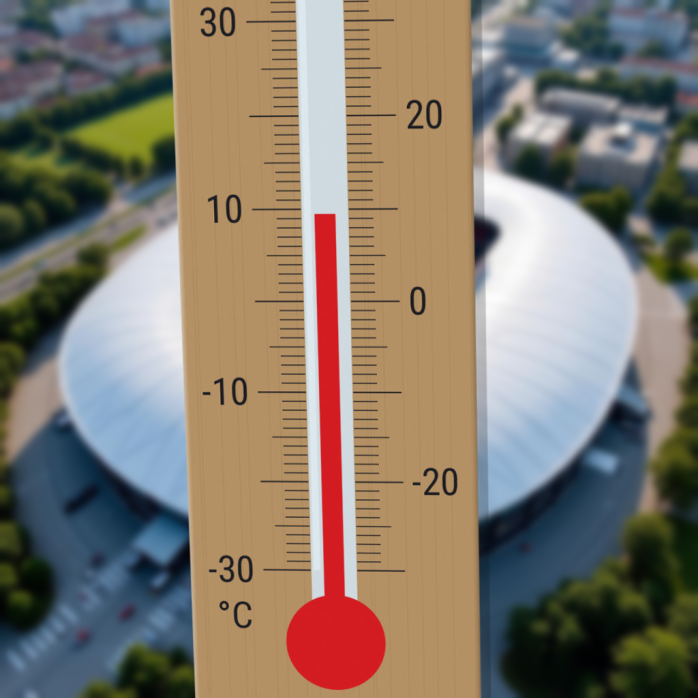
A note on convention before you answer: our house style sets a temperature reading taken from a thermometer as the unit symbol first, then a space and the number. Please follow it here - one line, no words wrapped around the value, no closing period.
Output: °C 9.5
